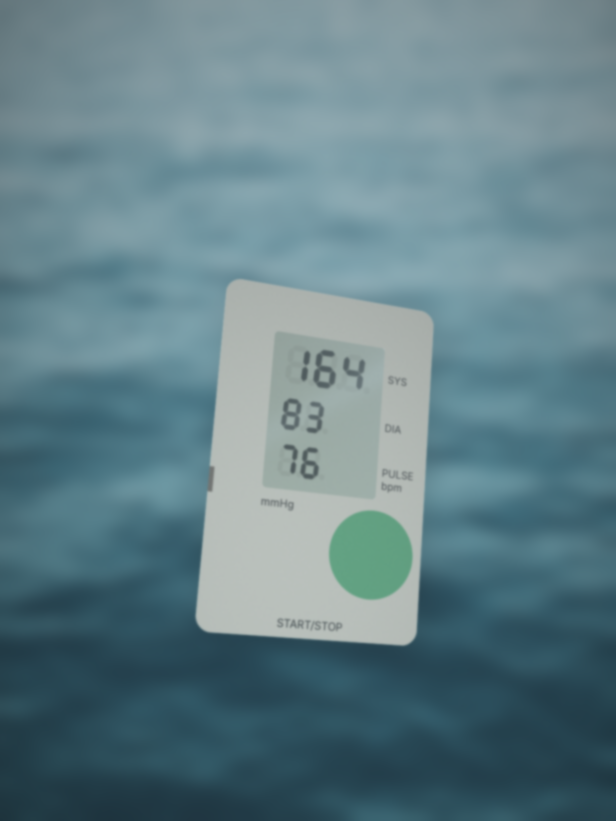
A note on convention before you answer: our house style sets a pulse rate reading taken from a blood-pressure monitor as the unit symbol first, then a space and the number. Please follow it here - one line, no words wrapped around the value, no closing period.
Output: bpm 76
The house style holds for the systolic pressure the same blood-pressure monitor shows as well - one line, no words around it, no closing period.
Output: mmHg 164
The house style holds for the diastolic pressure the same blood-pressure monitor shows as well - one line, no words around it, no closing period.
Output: mmHg 83
